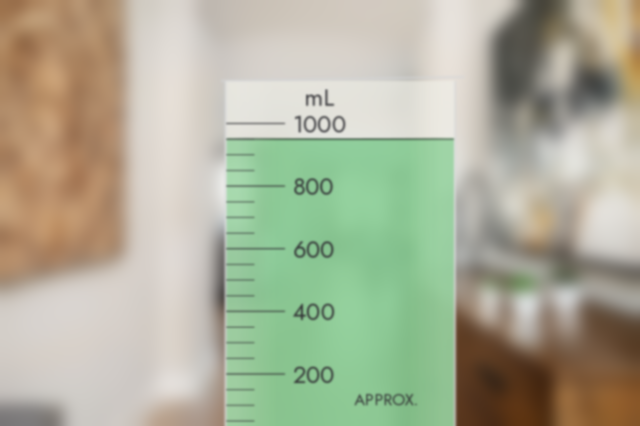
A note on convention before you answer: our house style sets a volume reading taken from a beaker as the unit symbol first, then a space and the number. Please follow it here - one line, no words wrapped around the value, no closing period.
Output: mL 950
